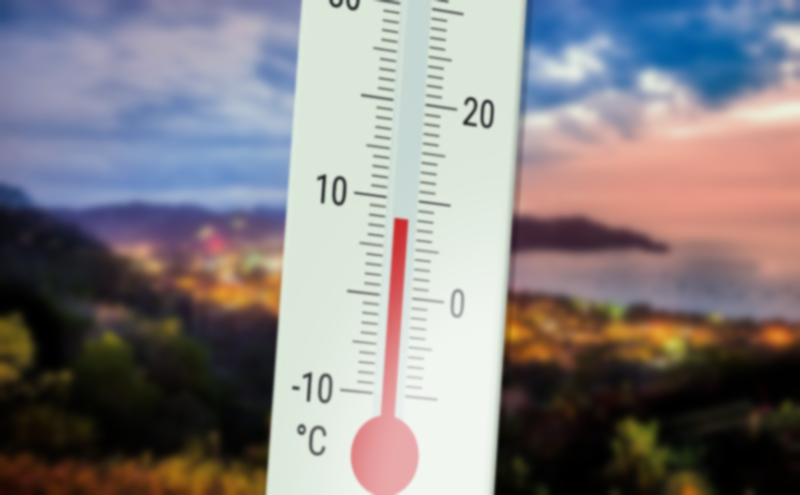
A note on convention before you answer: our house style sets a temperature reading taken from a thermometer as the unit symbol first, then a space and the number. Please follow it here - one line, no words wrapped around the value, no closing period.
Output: °C 8
